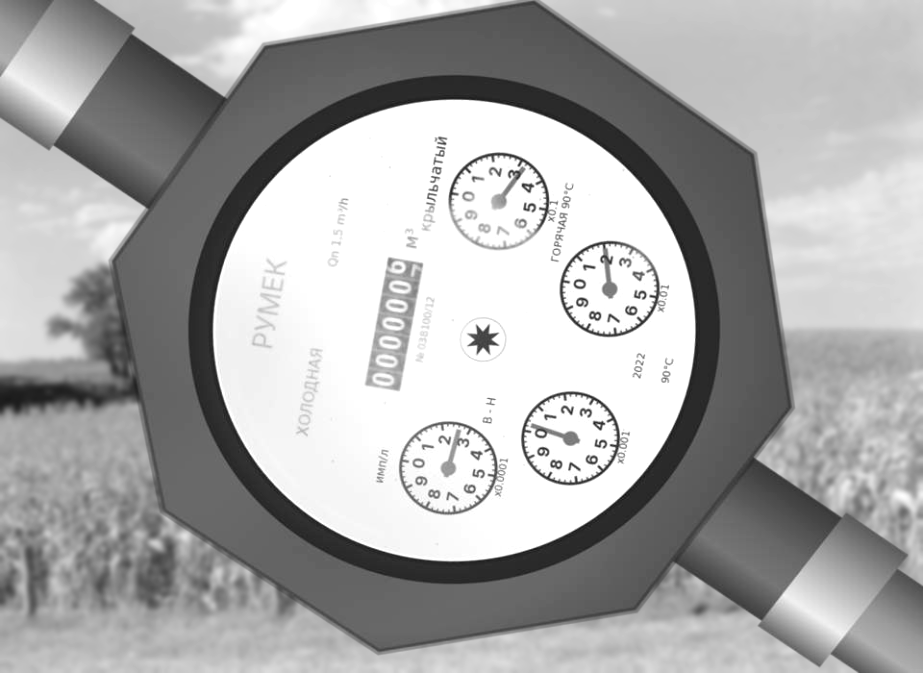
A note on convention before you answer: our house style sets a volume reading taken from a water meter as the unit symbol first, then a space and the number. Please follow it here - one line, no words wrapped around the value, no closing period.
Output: m³ 6.3202
